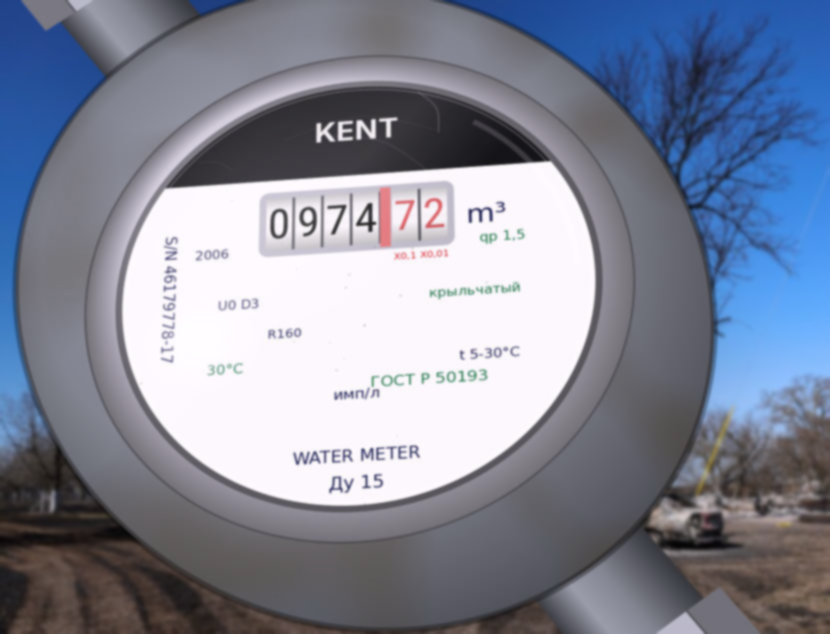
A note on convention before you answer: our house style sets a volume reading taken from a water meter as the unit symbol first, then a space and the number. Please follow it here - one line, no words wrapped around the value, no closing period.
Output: m³ 974.72
